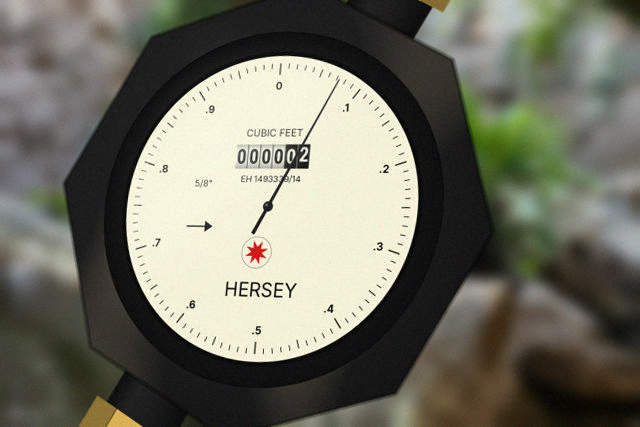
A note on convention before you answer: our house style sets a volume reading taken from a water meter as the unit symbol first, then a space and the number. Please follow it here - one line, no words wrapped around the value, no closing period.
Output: ft³ 2.07
